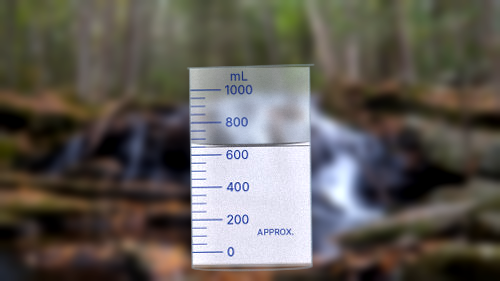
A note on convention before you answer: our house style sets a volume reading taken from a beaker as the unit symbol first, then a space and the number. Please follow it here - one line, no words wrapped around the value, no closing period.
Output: mL 650
